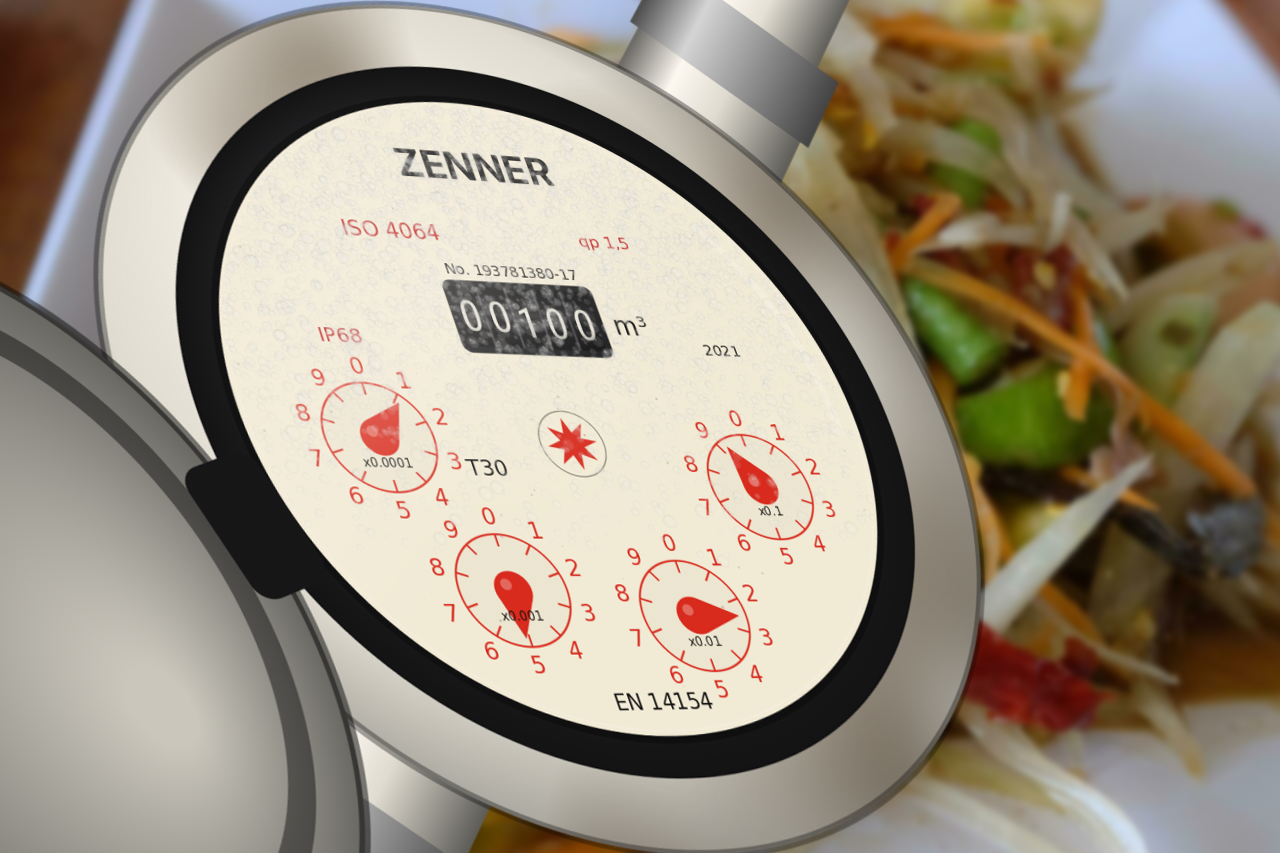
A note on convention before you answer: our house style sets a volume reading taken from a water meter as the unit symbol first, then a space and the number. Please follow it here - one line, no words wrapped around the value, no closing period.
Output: m³ 99.9251
